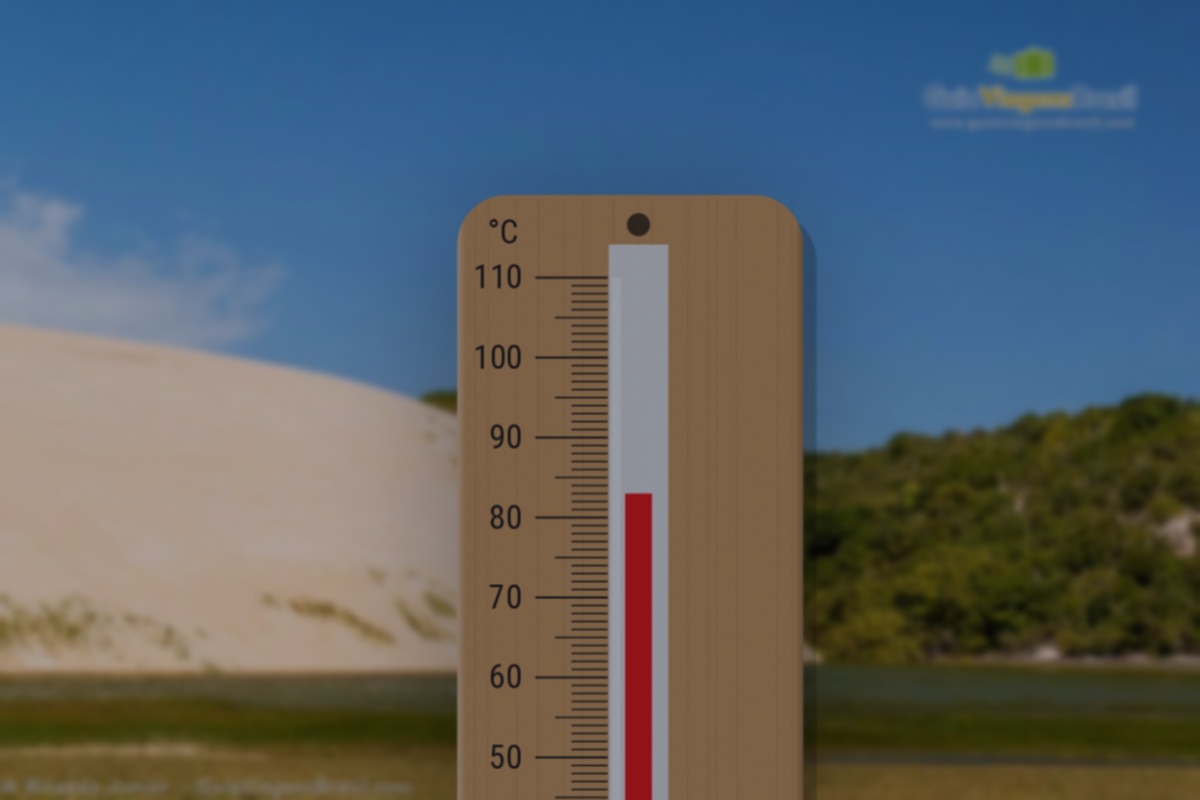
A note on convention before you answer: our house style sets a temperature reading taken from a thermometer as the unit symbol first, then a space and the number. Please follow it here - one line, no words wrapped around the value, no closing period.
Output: °C 83
